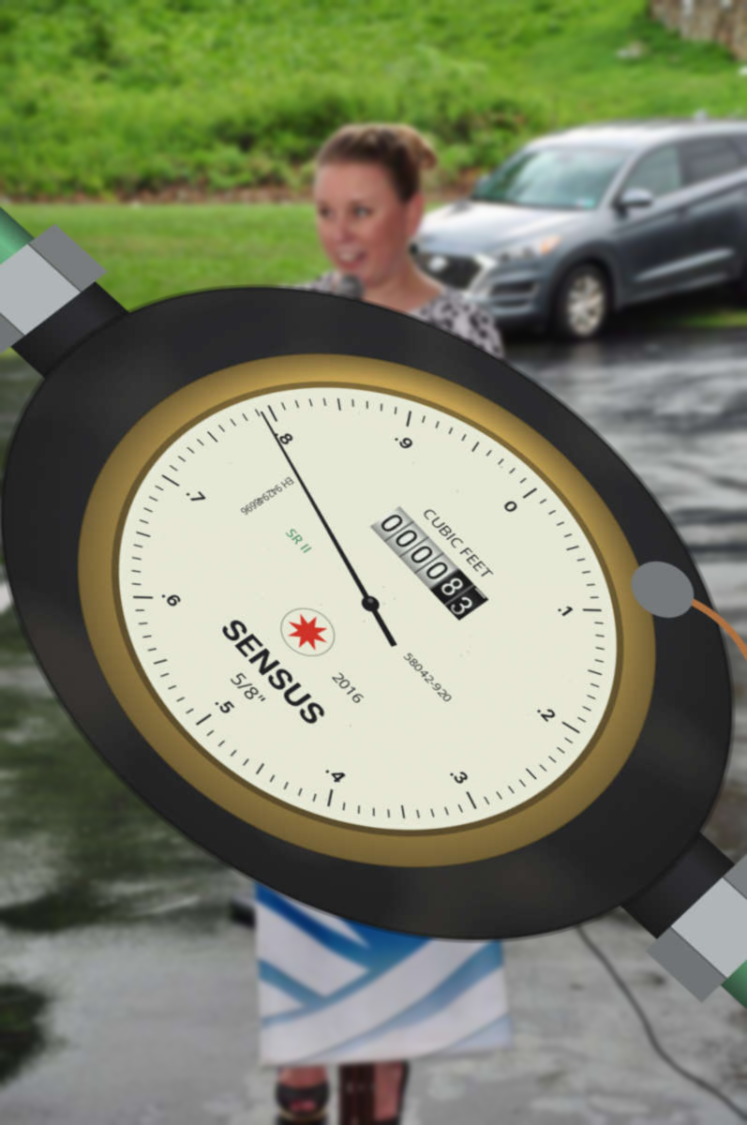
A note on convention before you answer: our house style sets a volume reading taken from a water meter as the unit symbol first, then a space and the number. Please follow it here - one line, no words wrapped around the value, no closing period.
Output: ft³ 82.79
